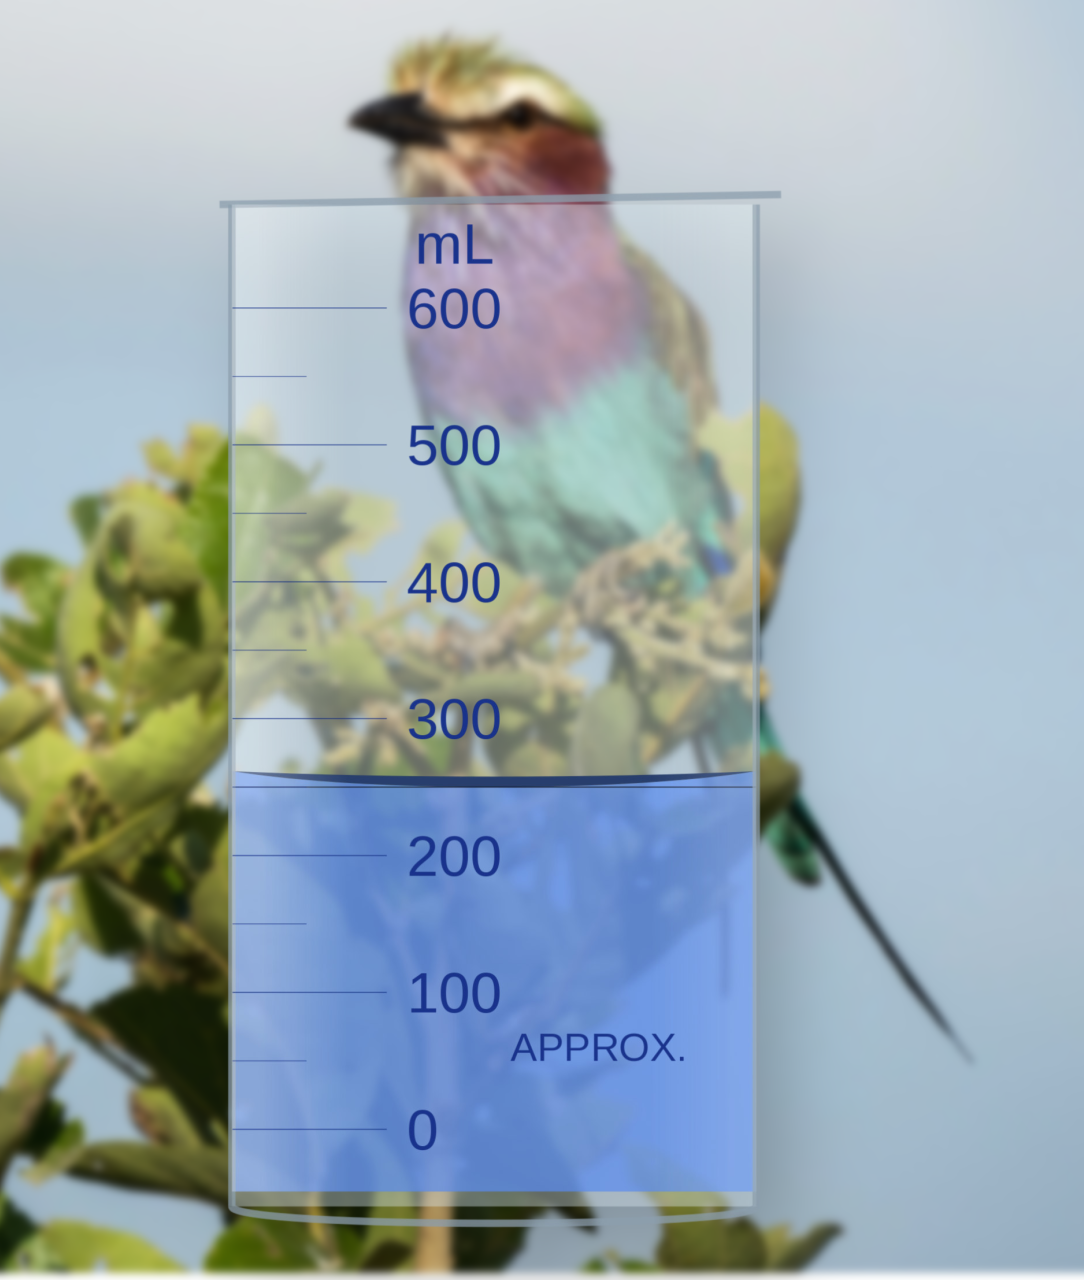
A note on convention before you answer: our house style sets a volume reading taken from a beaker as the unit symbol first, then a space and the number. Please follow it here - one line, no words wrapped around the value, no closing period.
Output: mL 250
